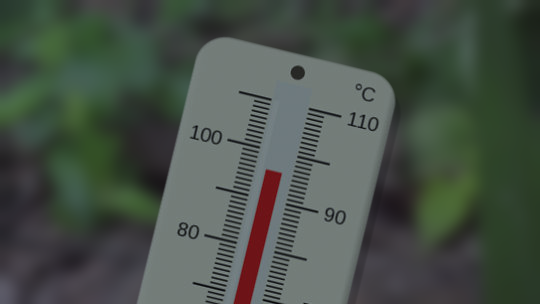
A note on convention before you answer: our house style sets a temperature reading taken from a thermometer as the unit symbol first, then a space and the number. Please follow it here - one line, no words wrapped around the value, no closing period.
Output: °C 96
